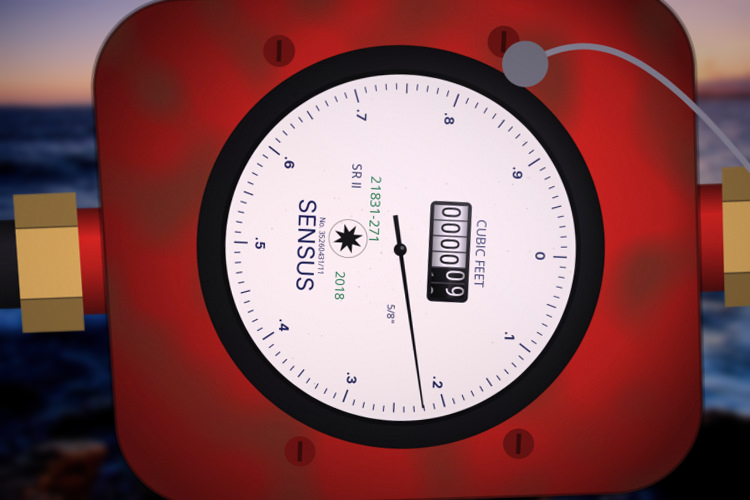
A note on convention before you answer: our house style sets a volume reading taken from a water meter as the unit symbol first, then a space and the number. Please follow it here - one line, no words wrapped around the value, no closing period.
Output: ft³ 9.22
